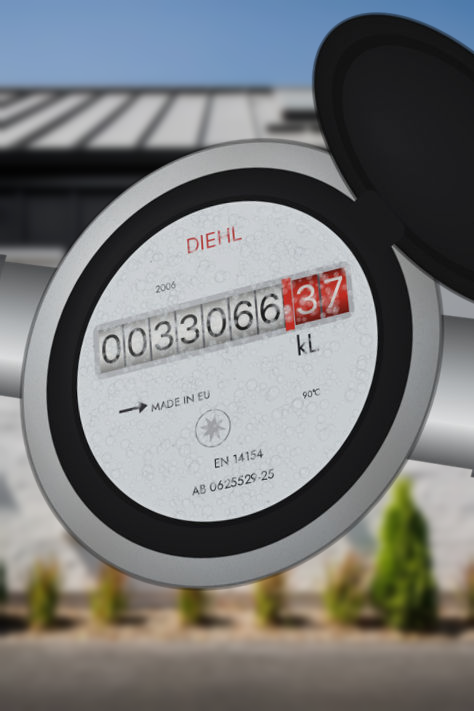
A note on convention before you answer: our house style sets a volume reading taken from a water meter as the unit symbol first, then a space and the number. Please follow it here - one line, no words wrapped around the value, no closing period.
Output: kL 33066.37
